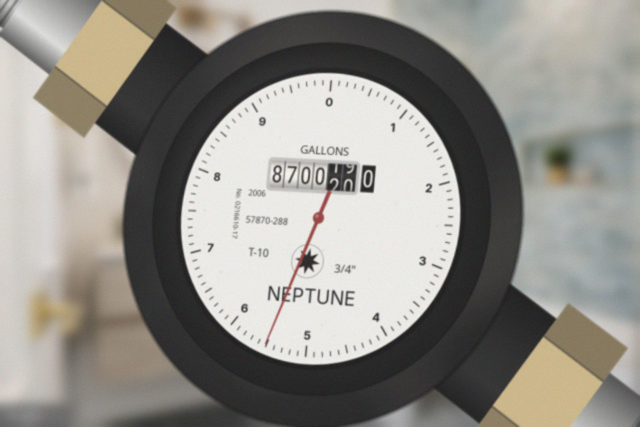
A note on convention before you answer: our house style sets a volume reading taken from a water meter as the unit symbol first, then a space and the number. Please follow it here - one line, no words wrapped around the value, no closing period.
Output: gal 8700195.5
